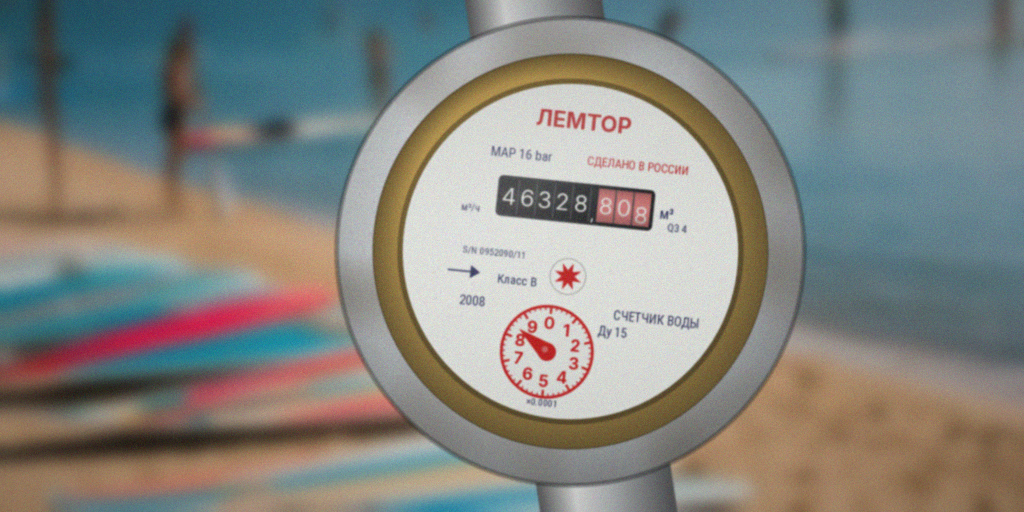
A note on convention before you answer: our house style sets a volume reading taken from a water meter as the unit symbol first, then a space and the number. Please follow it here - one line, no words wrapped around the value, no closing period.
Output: m³ 46328.8078
